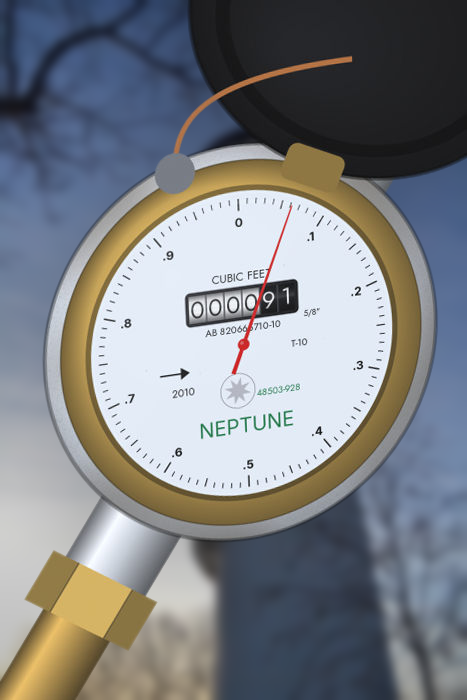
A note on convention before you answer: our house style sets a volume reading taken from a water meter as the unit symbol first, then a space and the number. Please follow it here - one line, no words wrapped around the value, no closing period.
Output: ft³ 91.06
